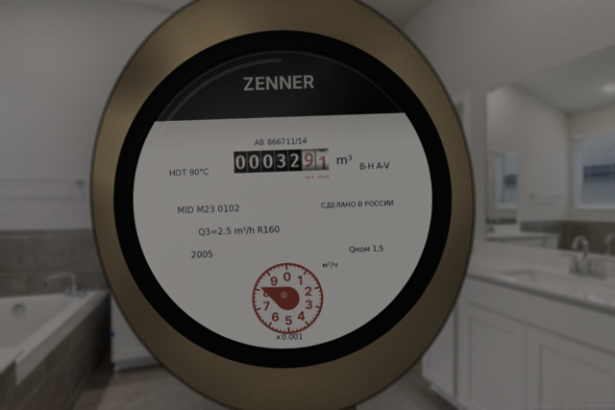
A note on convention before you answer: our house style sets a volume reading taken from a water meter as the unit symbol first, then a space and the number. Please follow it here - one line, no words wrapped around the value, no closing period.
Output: m³ 32.908
